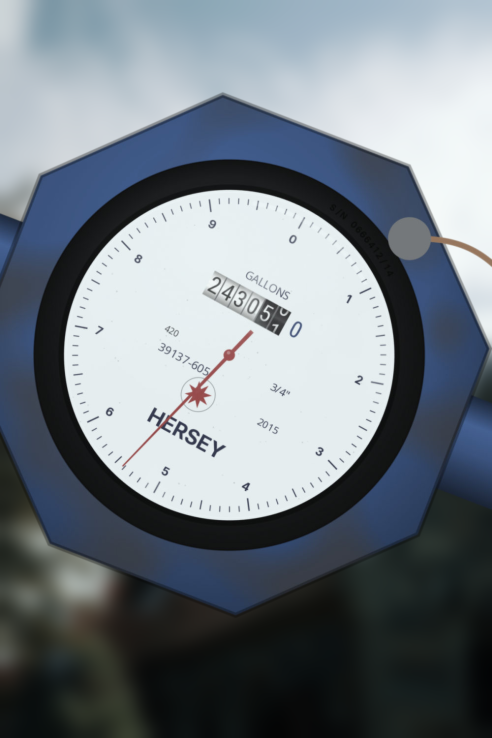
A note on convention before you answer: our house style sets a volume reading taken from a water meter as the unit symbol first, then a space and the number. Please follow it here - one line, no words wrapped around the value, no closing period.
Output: gal 2430505.4
